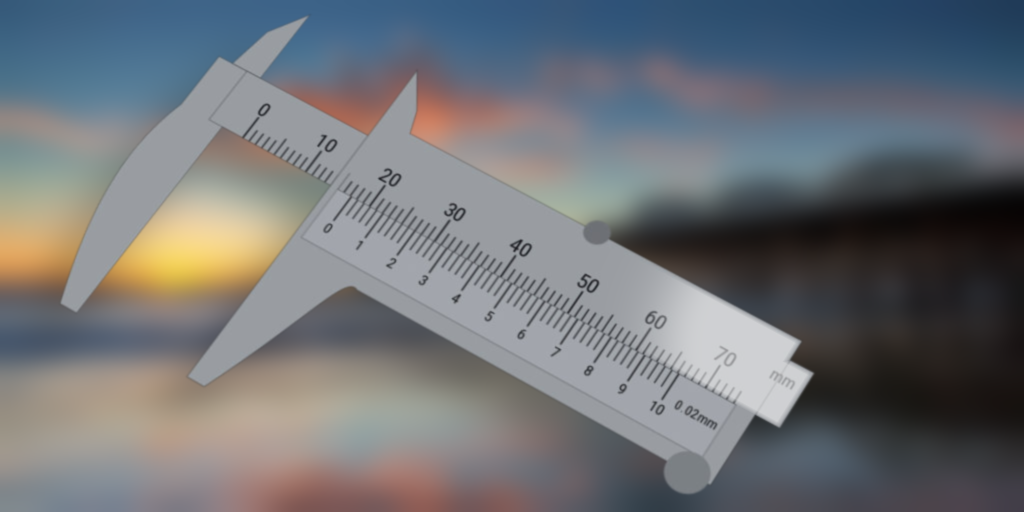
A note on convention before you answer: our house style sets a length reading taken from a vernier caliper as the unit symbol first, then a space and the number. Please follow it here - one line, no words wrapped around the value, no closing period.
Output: mm 17.2
